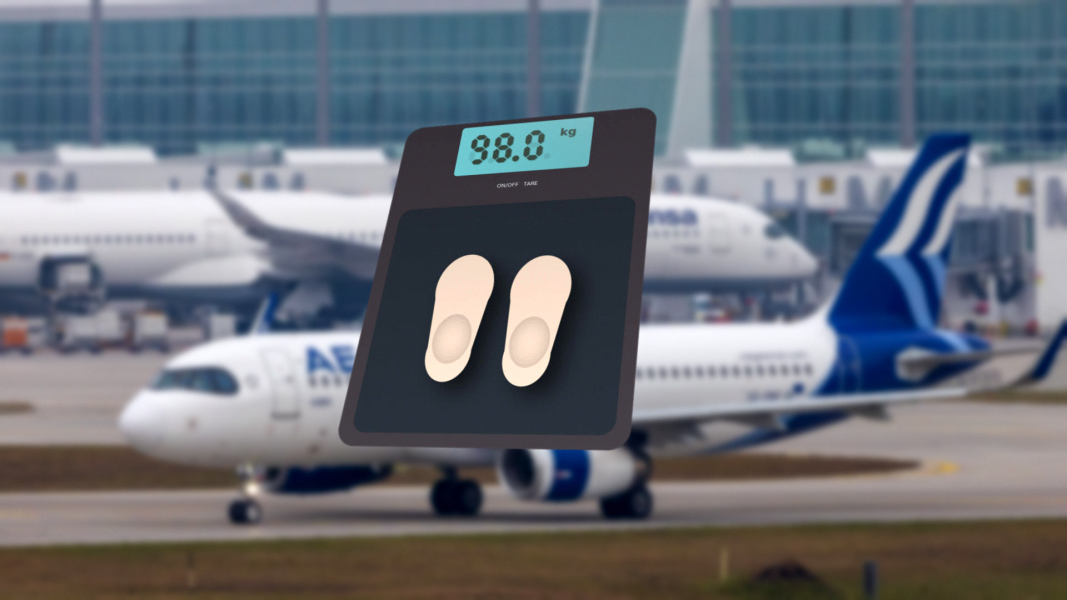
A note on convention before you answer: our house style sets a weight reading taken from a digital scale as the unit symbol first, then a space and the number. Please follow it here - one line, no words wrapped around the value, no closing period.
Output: kg 98.0
